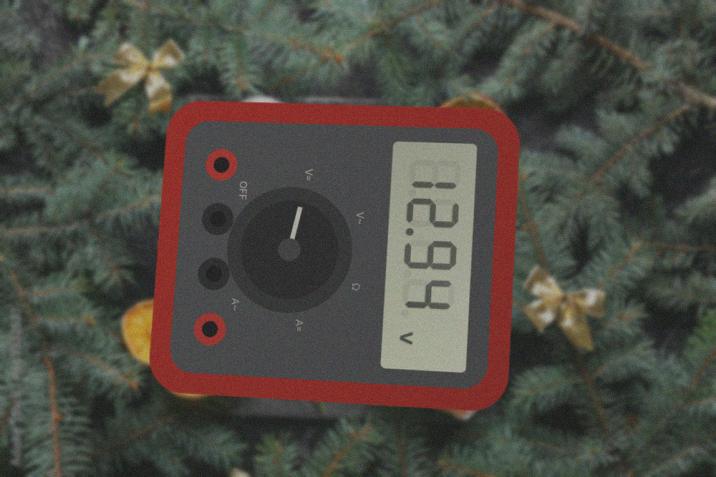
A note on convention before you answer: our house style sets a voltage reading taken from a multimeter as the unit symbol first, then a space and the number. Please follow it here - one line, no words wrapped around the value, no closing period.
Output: V 12.94
